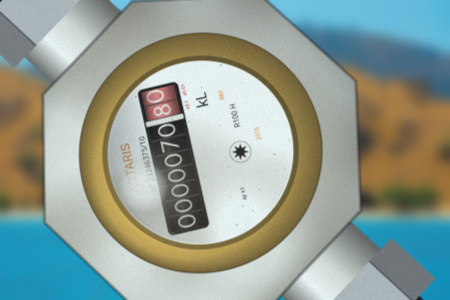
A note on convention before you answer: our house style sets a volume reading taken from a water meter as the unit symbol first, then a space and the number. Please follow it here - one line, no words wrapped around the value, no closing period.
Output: kL 70.80
